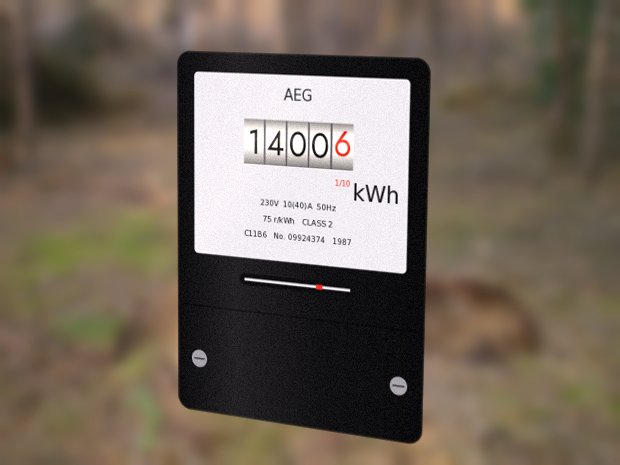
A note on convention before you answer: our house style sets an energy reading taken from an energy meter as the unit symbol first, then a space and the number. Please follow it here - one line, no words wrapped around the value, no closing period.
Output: kWh 1400.6
